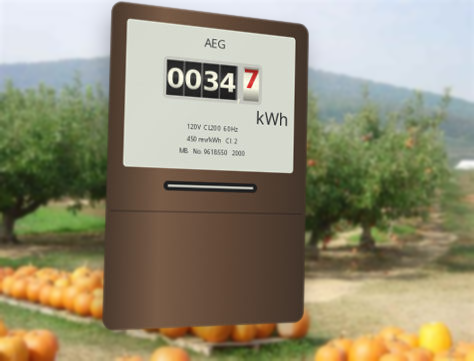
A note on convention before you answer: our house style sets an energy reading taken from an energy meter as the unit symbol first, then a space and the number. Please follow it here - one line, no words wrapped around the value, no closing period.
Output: kWh 34.7
